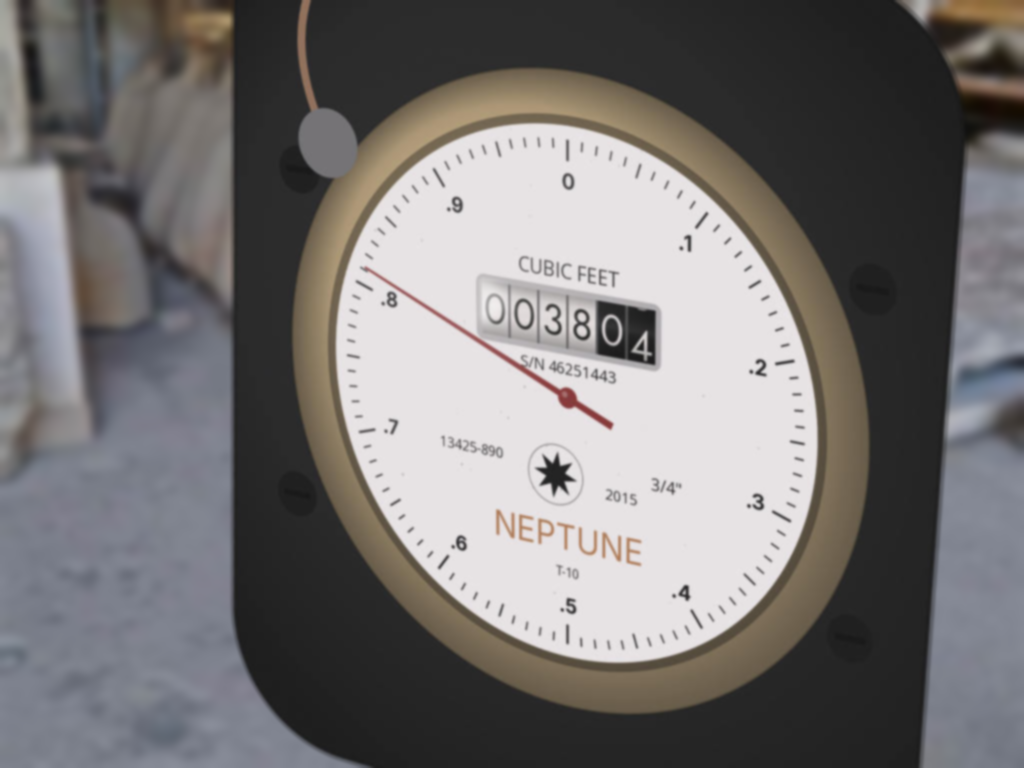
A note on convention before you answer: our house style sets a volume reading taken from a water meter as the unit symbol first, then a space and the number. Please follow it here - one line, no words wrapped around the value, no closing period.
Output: ft³ 3803.81
